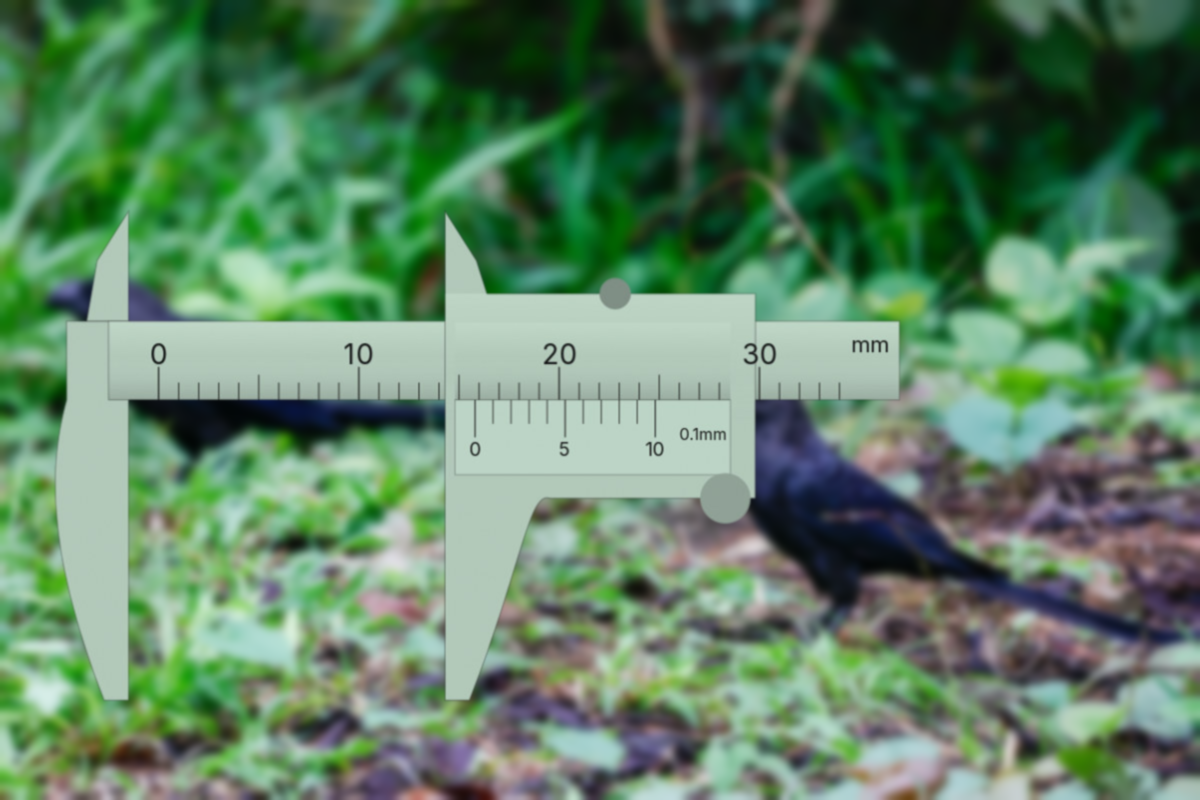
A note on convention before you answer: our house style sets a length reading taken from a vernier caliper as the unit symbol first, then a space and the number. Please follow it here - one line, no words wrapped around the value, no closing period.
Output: mm 15.8
